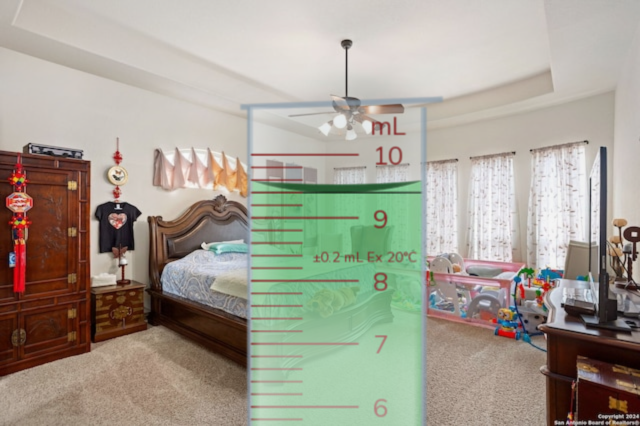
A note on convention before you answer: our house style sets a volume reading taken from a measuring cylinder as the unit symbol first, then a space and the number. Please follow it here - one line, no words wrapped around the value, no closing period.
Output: mL 9.4
